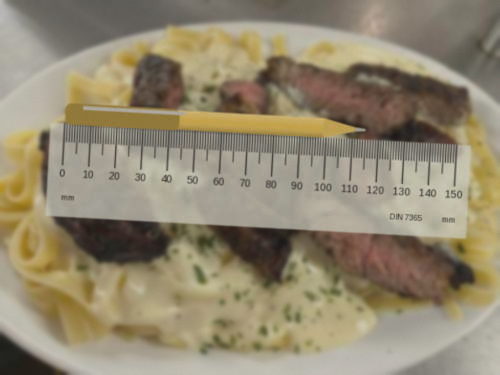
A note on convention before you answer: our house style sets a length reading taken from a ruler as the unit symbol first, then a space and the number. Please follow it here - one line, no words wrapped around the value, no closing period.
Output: mm 115
